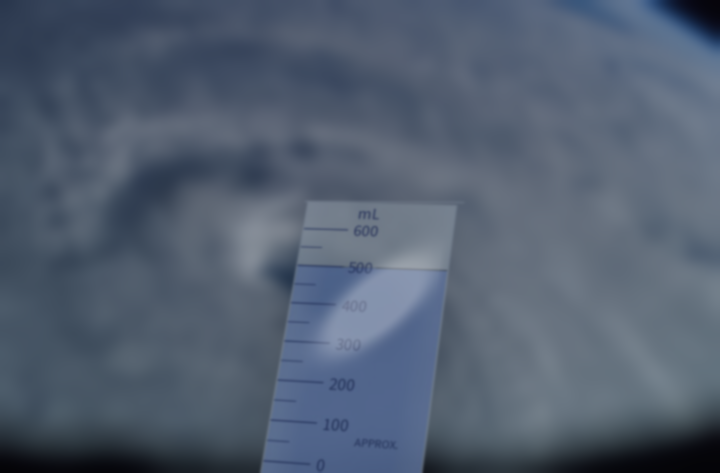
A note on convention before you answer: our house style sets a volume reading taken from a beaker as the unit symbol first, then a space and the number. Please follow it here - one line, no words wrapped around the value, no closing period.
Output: mL 500
